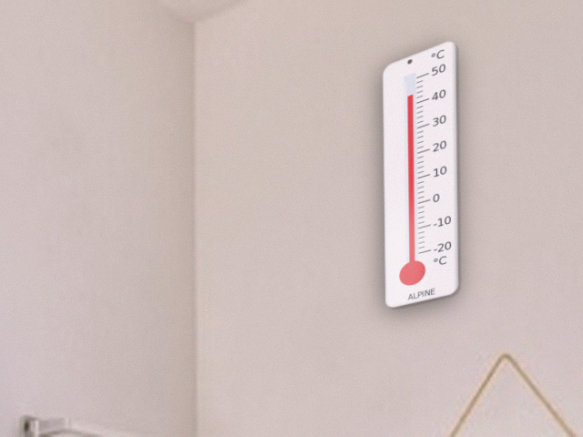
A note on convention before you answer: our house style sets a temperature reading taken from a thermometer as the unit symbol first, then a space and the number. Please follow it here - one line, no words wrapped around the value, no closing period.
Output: °C 44
